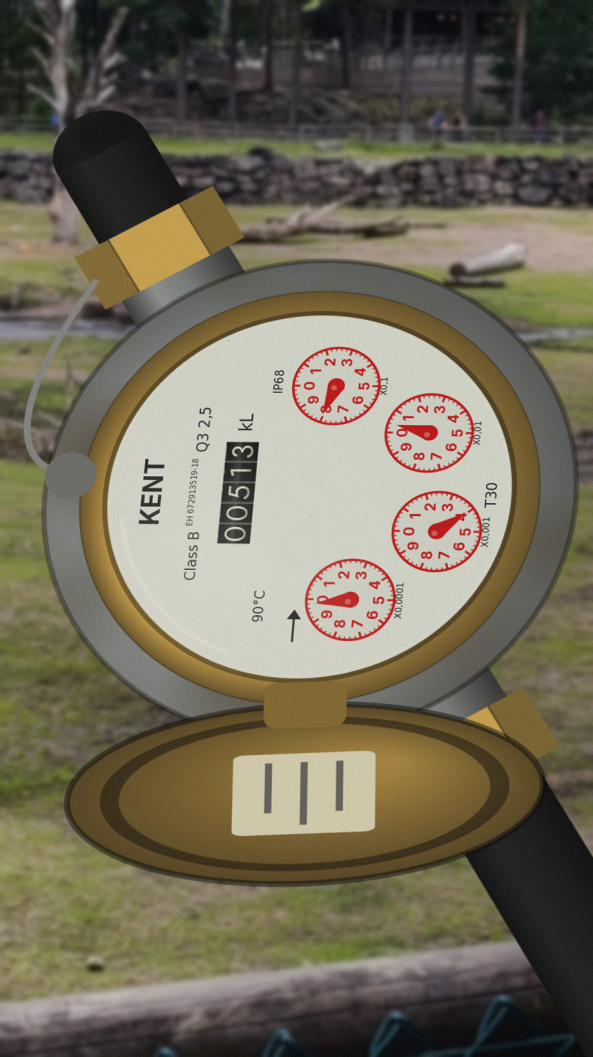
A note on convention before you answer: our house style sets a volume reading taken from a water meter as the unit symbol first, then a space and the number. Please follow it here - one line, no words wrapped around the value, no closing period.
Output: kL 513.8039
